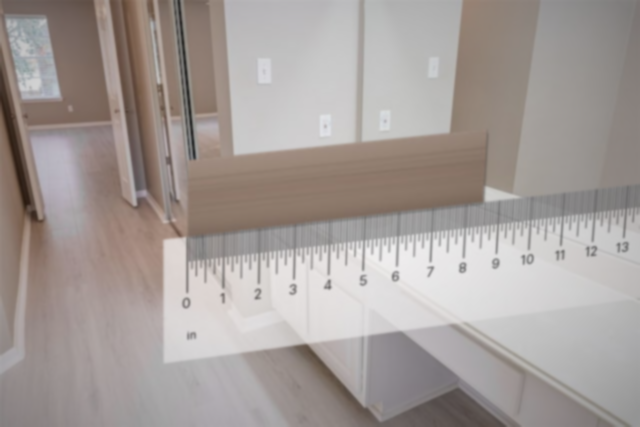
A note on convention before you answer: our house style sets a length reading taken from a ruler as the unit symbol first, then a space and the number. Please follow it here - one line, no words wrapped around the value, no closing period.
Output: in 8.5
